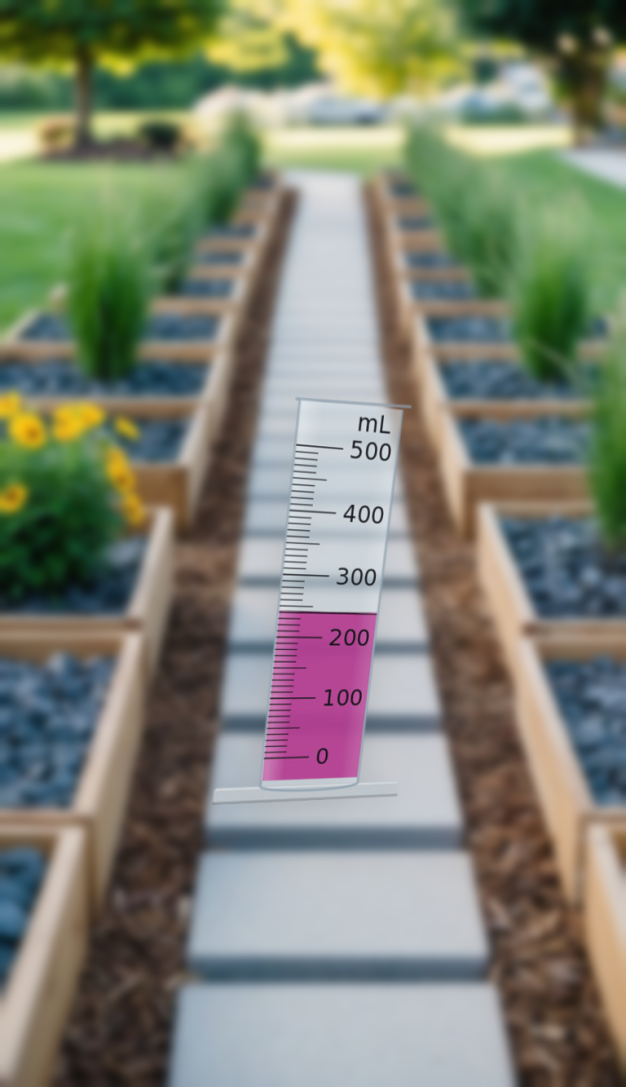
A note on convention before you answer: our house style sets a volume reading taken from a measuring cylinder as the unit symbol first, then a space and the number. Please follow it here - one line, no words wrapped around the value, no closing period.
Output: mL 240
